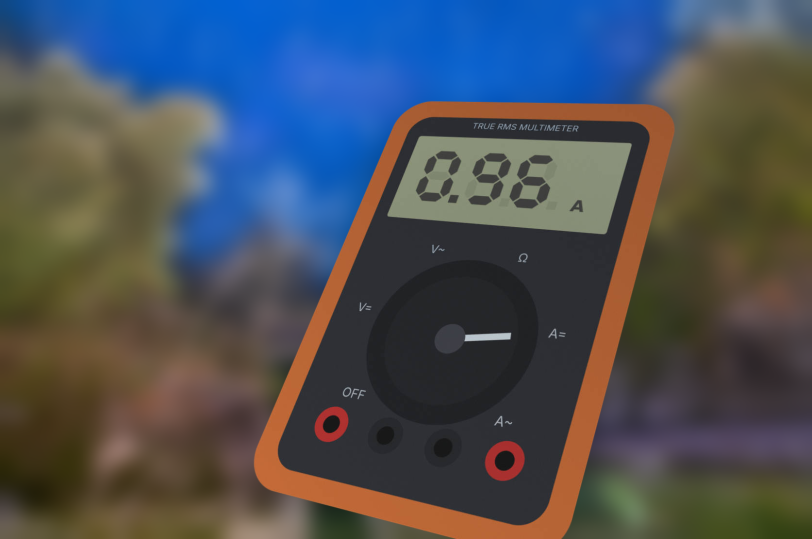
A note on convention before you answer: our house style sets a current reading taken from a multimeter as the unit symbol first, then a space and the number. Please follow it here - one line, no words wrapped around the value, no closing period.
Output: A 0.96
